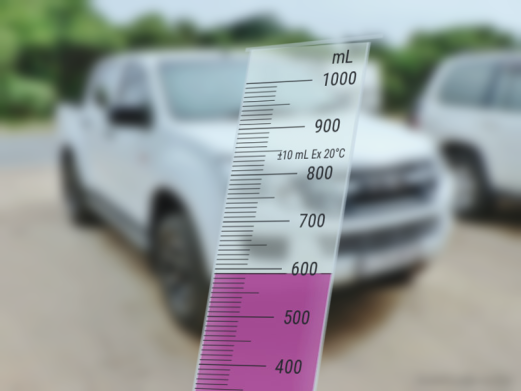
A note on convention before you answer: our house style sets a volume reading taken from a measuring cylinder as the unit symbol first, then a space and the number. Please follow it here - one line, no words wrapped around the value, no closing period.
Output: mL 590
